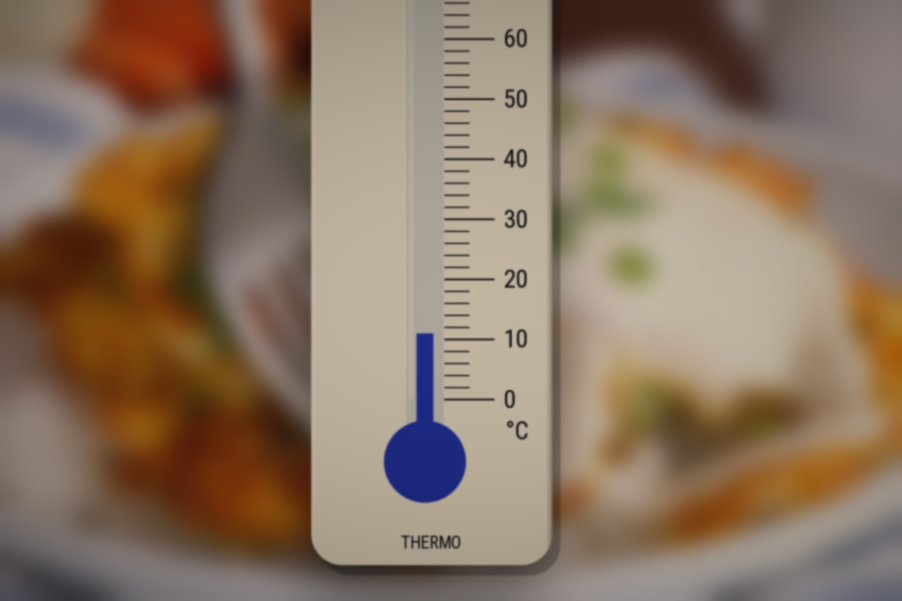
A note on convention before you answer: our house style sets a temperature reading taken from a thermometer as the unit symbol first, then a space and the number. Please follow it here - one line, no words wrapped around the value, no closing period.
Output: °C 11
